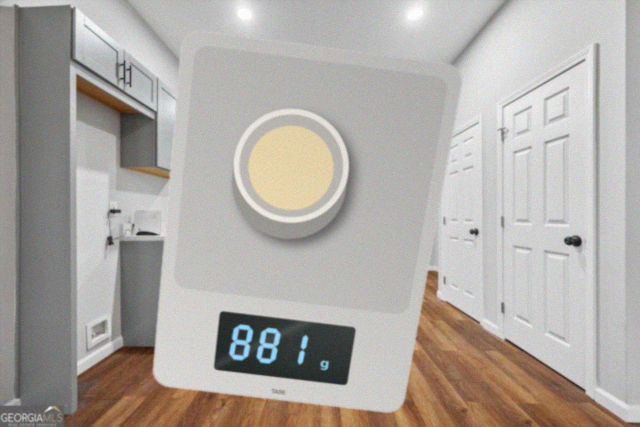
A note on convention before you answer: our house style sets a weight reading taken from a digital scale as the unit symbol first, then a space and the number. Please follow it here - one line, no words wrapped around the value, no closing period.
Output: g 881
